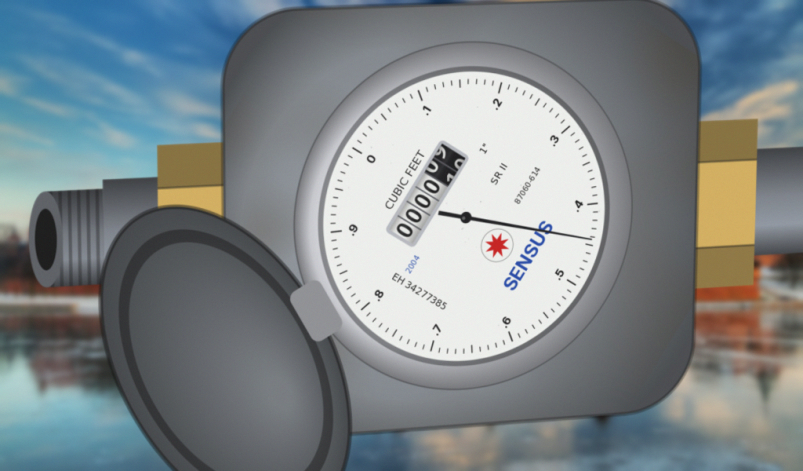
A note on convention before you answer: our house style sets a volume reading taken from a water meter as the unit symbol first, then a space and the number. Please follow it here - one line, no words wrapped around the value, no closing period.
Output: ft³ 9.44
